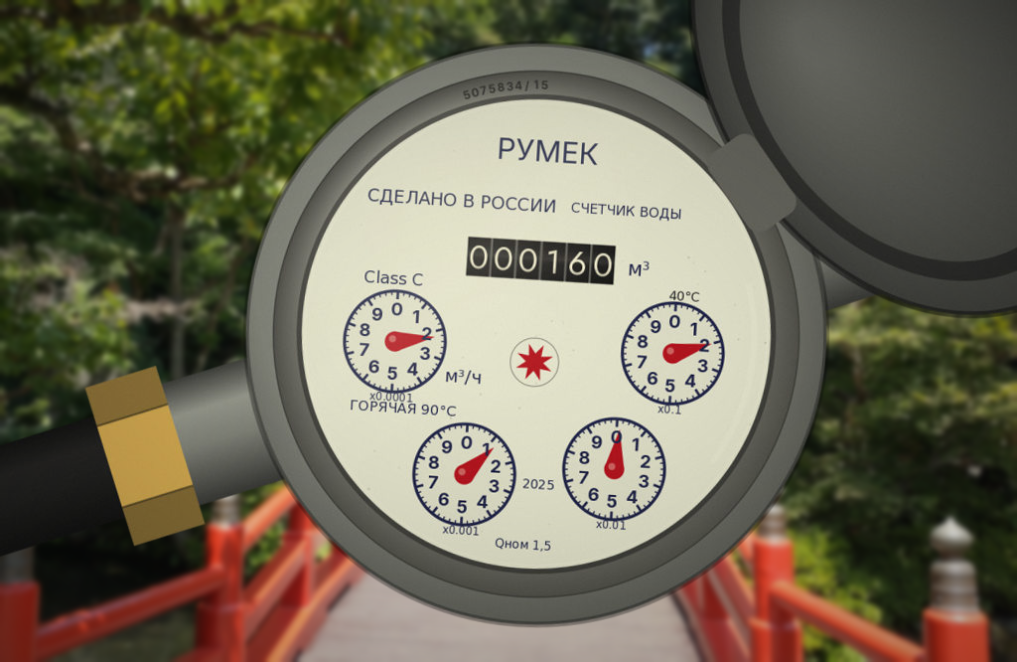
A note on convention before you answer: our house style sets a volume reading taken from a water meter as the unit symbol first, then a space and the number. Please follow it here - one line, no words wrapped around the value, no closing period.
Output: m³ 160.2012
